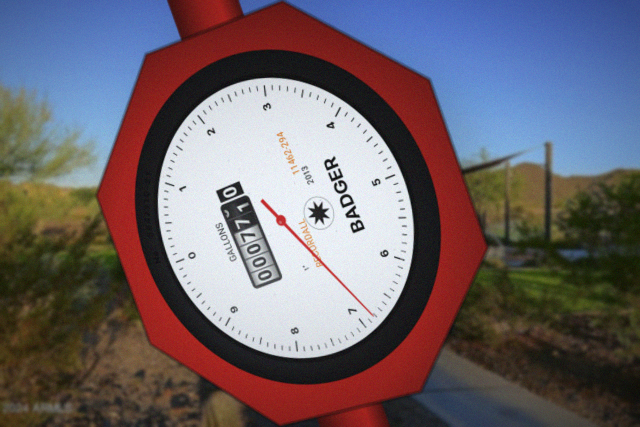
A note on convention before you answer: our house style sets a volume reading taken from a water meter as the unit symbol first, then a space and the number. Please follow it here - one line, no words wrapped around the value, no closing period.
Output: gal 7706.8
